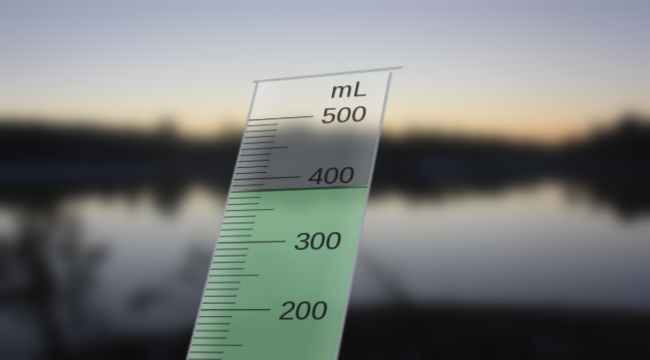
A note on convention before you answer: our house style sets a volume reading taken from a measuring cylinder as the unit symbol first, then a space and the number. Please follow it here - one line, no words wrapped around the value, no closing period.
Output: mL 380
